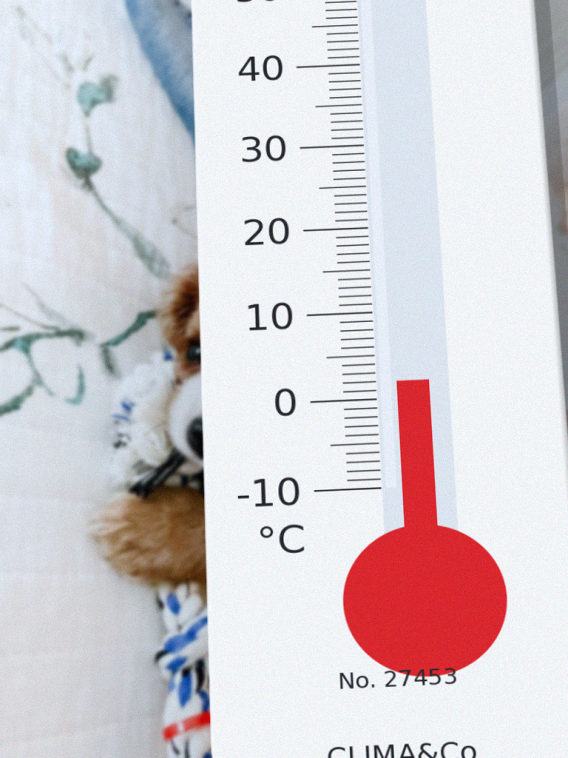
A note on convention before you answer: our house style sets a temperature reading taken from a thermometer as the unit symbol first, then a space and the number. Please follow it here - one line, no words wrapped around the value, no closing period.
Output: °C 2
